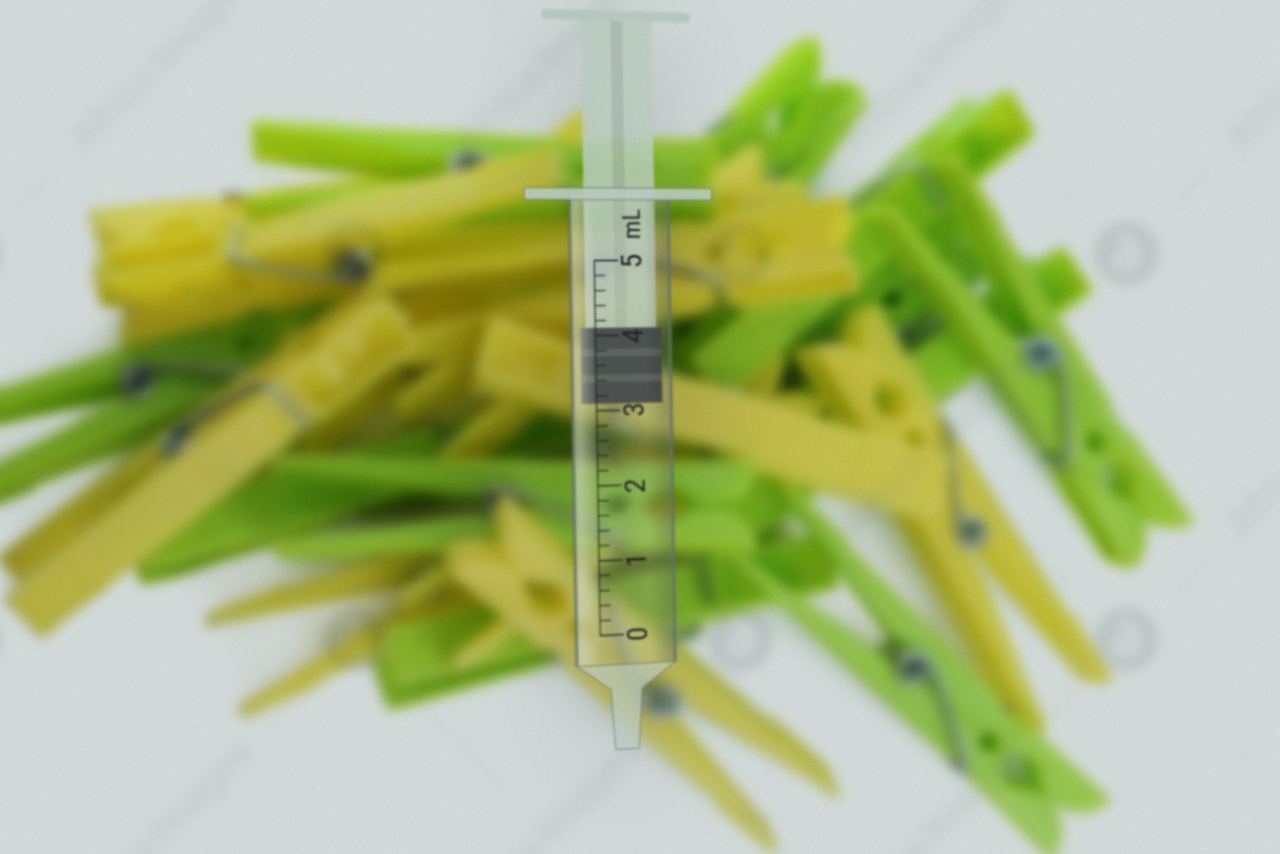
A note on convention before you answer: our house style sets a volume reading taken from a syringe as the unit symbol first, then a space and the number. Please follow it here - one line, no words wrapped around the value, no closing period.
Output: mL 3.1
